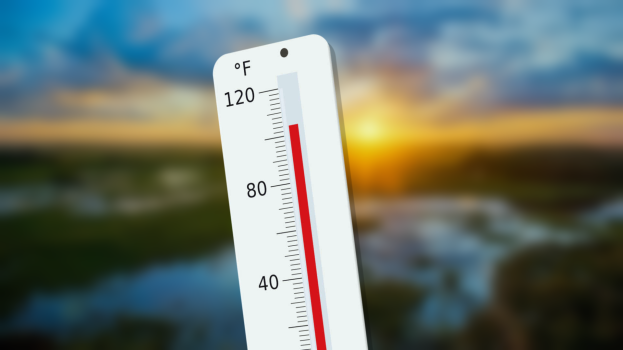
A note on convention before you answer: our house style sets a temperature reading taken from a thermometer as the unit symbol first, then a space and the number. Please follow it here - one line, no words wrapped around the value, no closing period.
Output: °F 104
